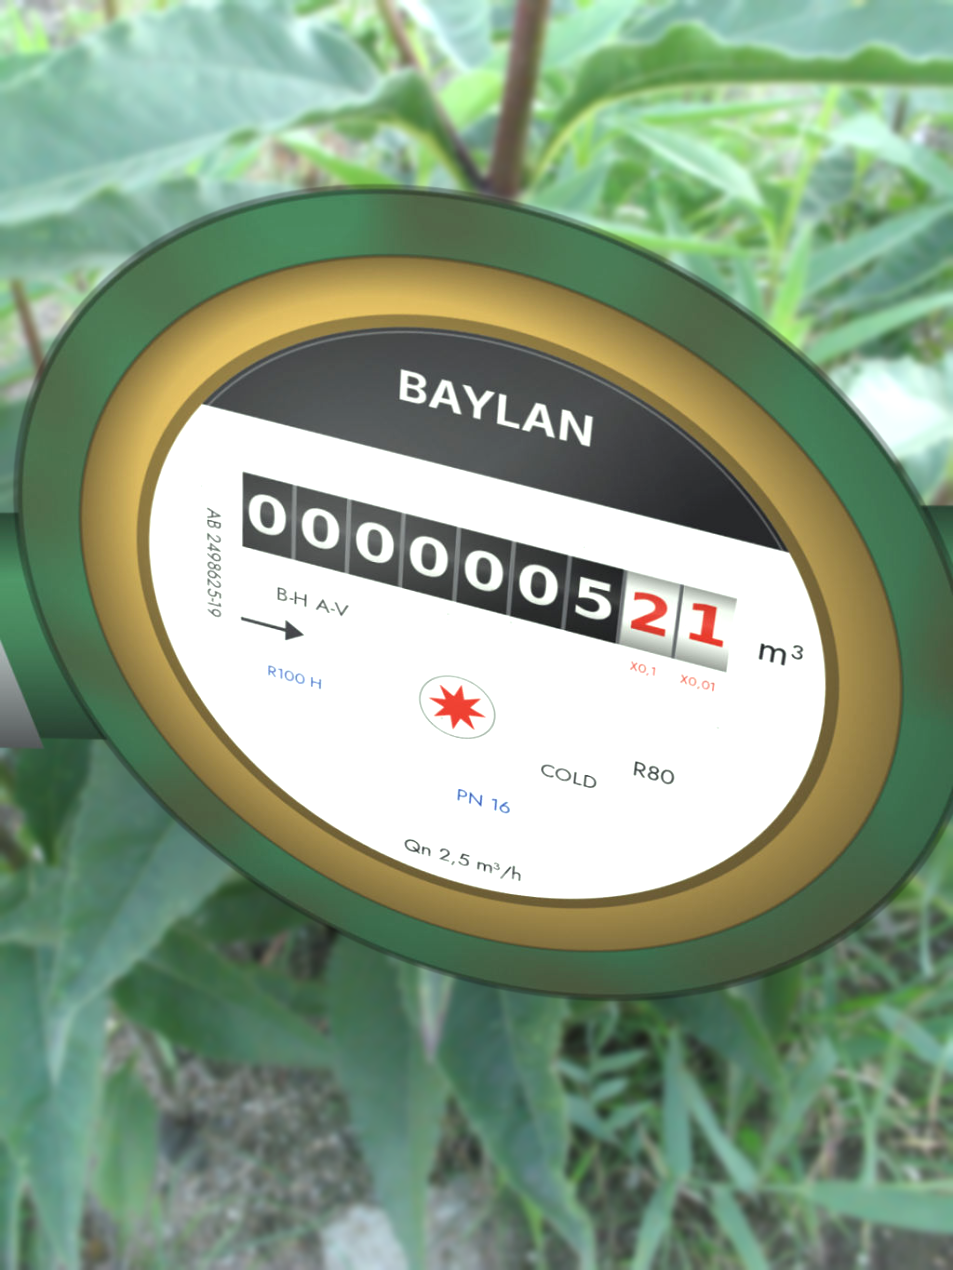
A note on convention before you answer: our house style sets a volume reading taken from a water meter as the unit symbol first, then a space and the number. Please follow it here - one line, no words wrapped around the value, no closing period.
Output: m³ 5.21
